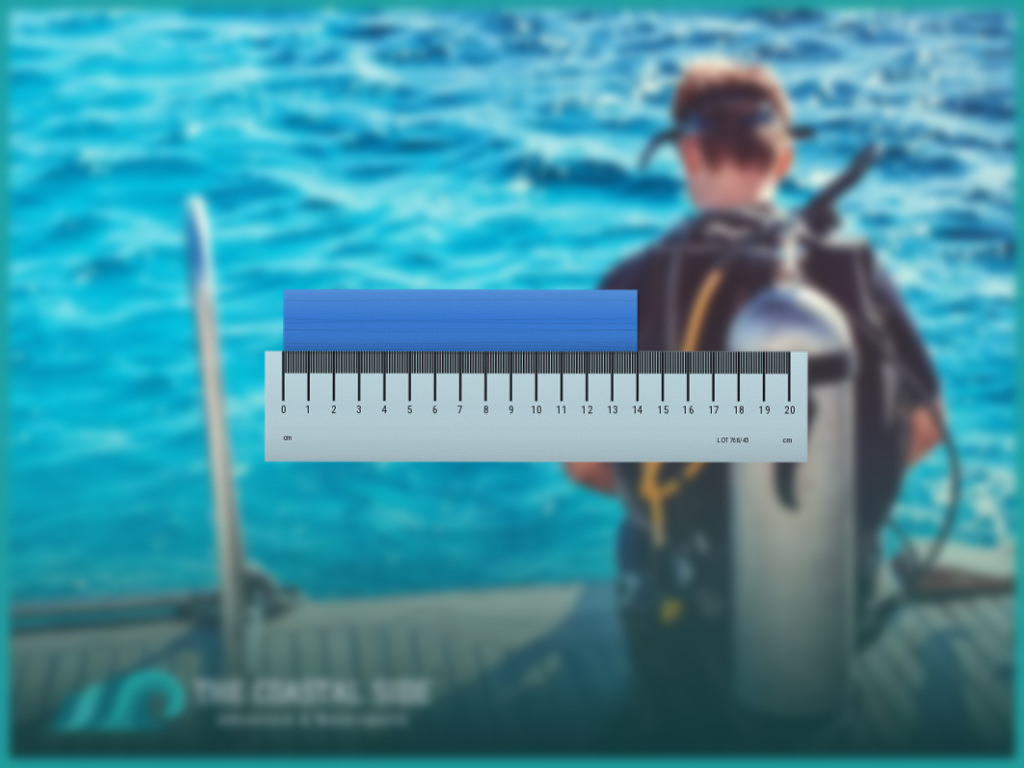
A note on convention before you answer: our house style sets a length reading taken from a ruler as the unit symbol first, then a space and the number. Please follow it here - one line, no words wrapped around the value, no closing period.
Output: cm 14
